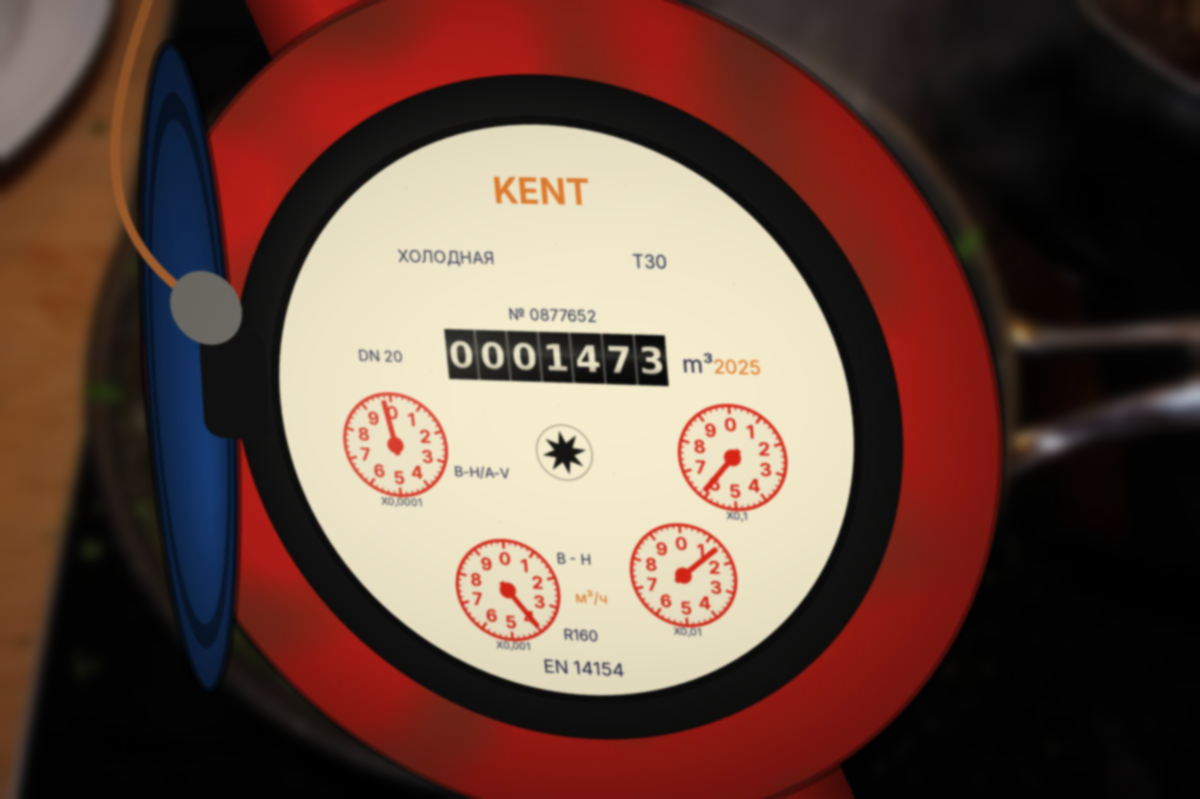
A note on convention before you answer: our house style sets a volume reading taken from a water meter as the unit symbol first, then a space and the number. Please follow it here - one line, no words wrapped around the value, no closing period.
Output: m³ 1473.6139
